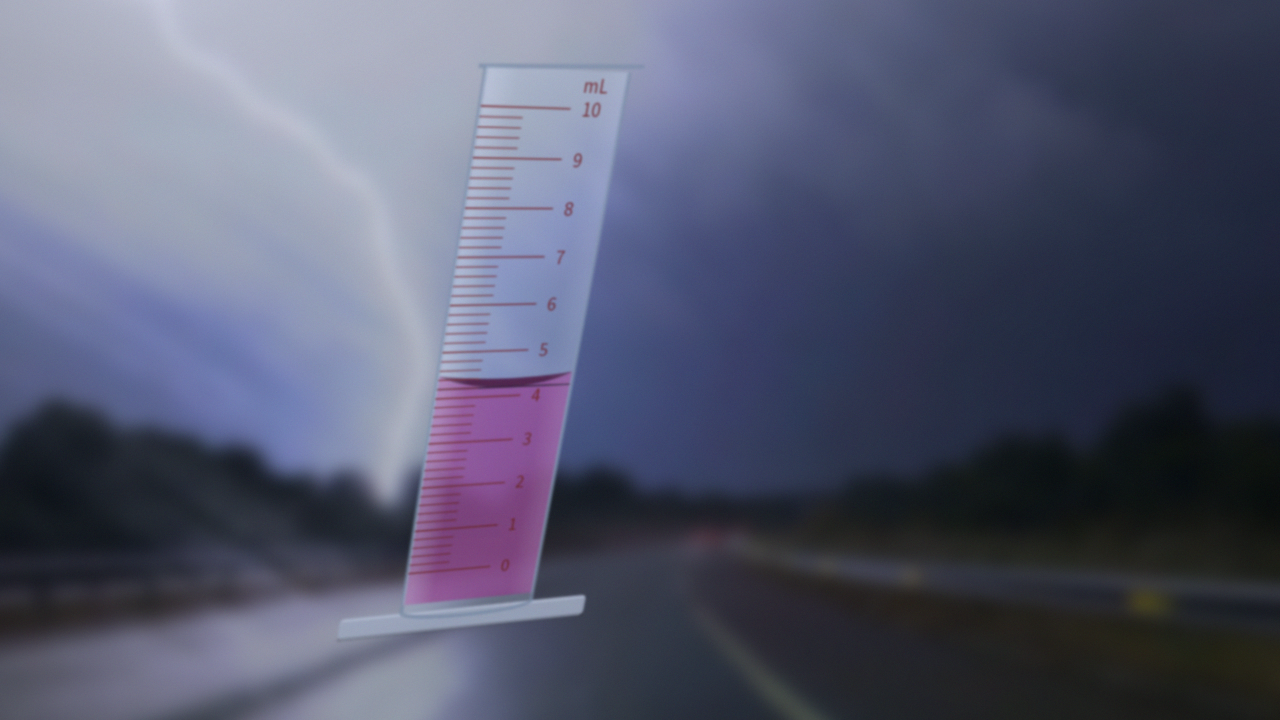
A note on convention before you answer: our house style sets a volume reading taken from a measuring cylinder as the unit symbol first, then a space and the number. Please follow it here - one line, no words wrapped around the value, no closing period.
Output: mL 4.2
